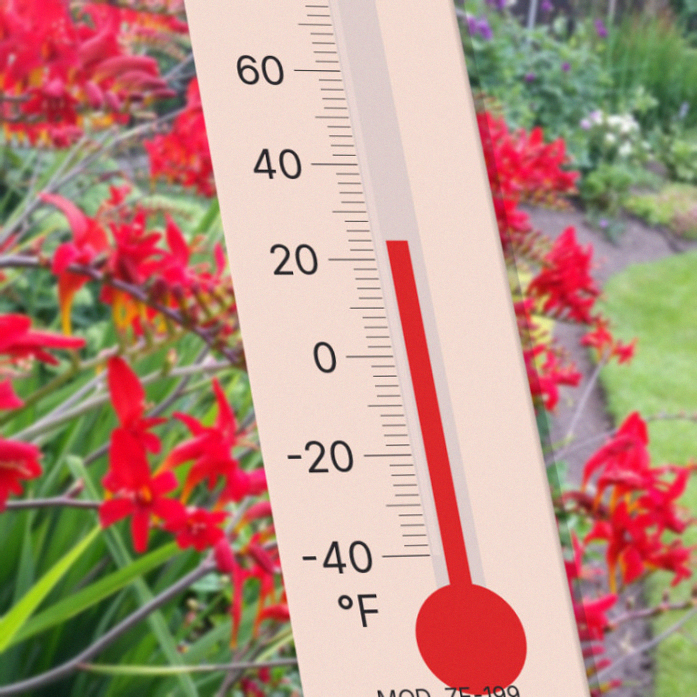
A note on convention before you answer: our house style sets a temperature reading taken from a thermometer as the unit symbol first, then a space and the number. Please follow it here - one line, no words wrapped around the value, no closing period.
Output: °F 24
